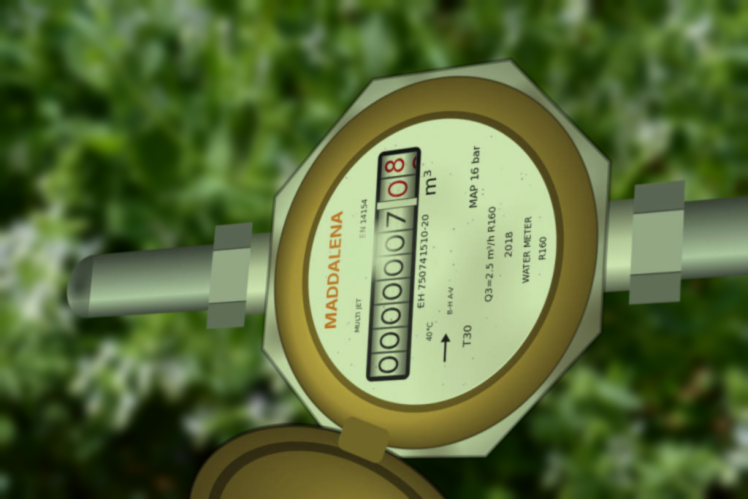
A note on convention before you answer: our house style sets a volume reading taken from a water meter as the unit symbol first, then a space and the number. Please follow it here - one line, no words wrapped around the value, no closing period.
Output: m³ 7.08
